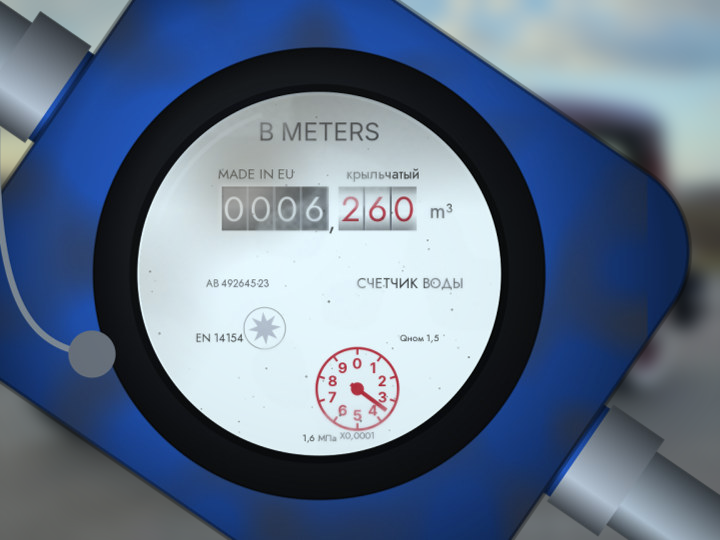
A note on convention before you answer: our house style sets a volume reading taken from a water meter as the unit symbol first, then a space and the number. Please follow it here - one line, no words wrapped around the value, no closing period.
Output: m³ 6.2603
